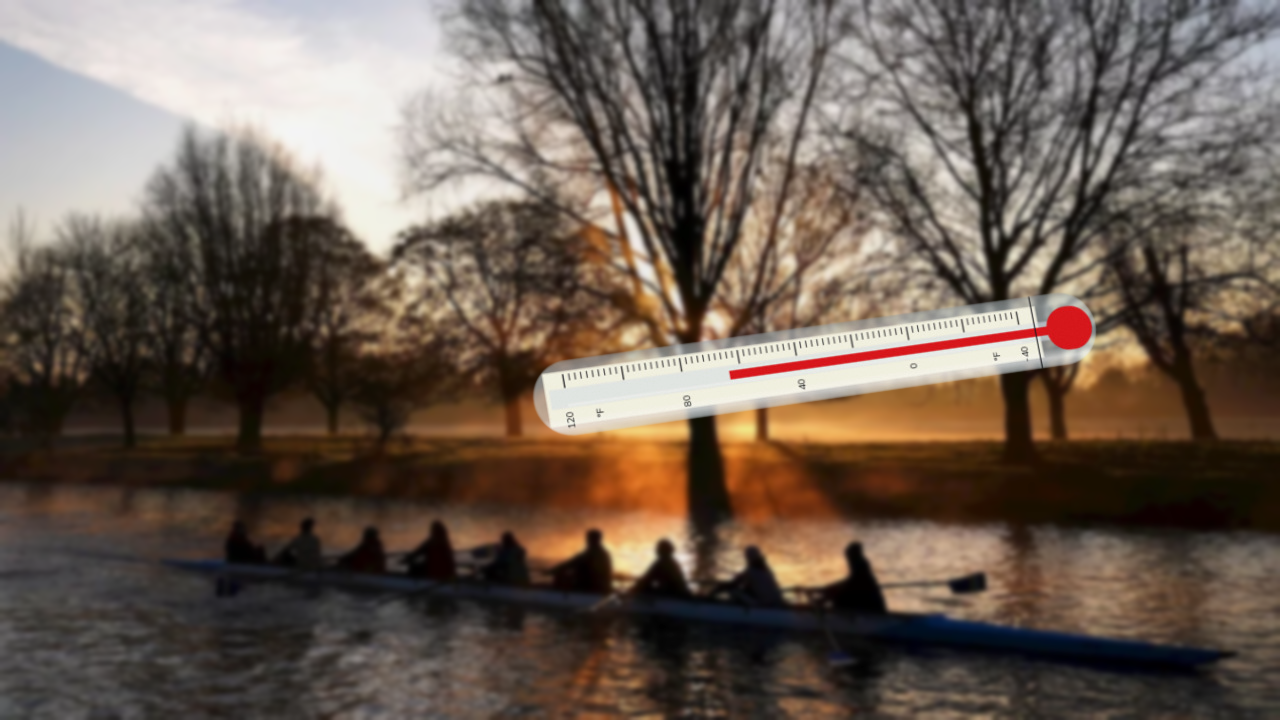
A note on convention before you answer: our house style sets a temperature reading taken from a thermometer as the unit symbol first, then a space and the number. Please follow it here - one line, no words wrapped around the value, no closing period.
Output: °F 64
